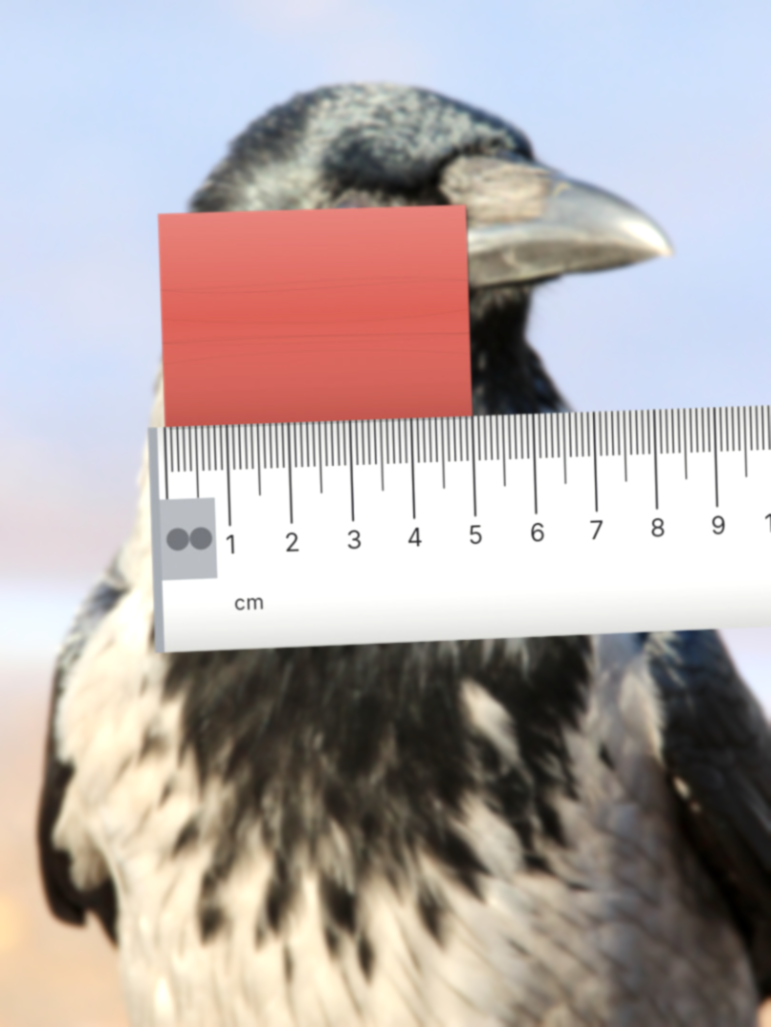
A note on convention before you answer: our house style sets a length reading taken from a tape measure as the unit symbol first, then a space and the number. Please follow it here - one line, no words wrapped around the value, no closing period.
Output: cm 5
